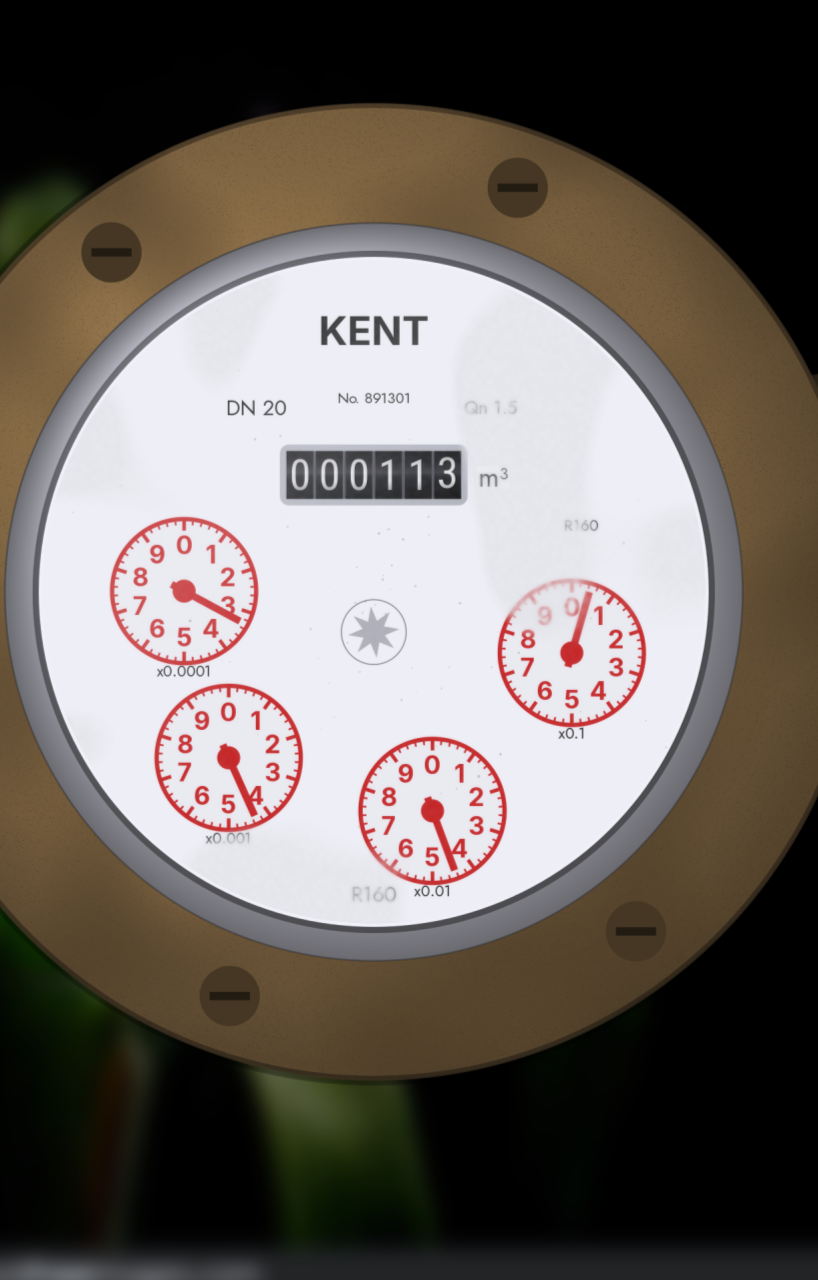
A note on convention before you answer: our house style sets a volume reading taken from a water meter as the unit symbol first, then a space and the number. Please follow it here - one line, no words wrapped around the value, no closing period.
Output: m³ 113.0443
